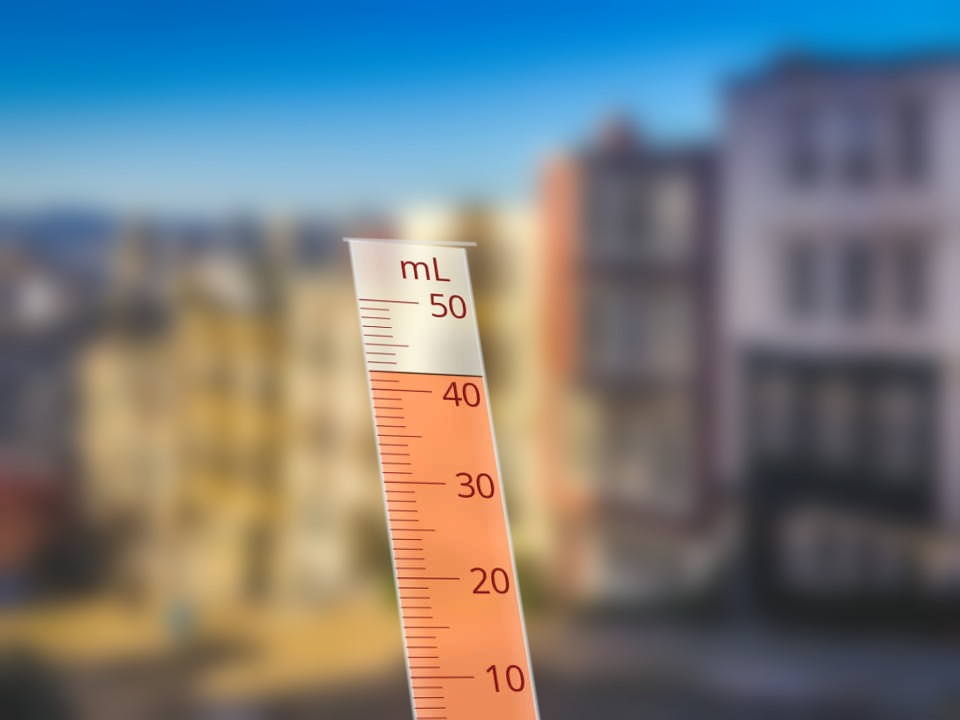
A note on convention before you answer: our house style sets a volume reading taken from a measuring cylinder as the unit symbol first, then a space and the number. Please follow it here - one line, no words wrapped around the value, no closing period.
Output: mL 42
